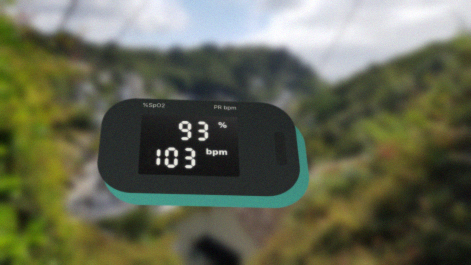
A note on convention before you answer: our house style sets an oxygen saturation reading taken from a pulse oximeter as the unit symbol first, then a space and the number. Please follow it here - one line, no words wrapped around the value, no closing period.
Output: % 93
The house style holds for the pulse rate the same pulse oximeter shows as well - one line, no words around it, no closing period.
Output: bpm 103
